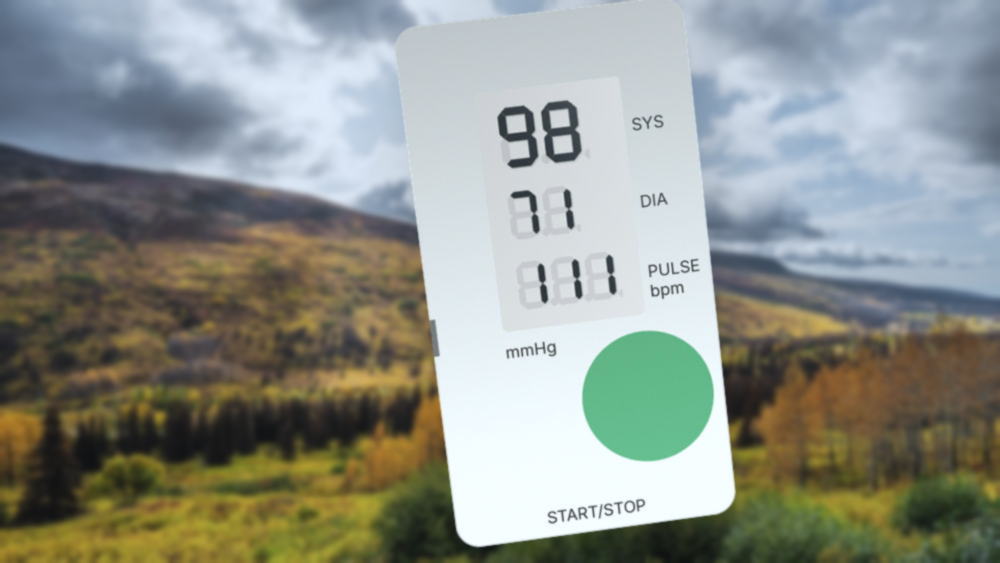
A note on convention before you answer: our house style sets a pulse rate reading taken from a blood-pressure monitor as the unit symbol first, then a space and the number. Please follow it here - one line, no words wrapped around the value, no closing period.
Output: bpm 111
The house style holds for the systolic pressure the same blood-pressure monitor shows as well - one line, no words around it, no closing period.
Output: mmHg 98
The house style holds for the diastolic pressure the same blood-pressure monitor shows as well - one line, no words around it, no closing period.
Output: mmHg 71
